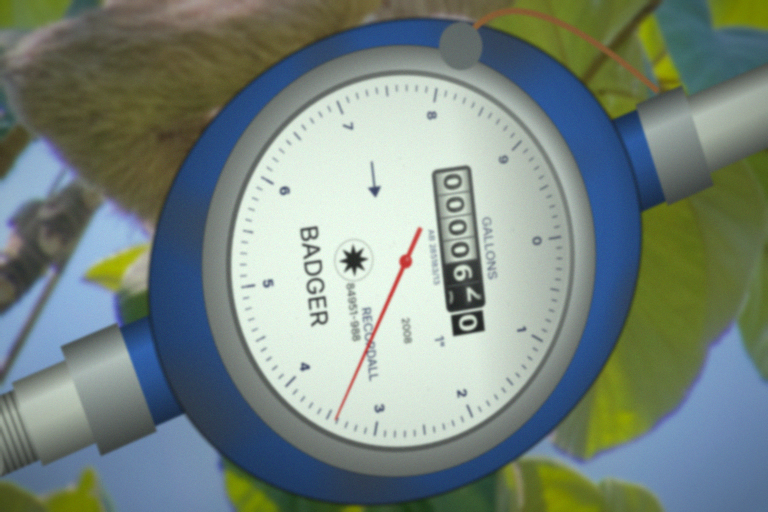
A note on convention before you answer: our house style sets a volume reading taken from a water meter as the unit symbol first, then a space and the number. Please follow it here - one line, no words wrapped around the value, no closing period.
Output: gal 623.4
